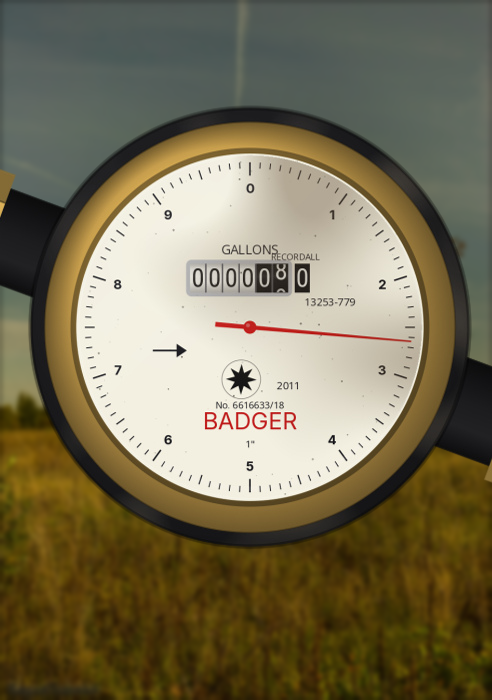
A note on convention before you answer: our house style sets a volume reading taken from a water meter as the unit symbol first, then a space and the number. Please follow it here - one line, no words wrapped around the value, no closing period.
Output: gal 82.6
